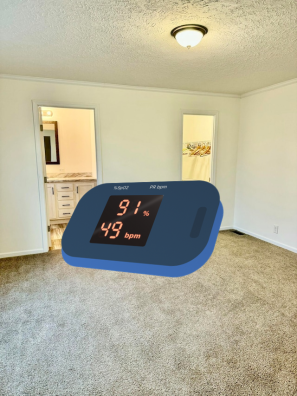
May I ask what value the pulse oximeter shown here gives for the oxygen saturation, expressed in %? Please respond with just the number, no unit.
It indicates 91
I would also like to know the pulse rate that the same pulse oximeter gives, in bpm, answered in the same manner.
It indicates 49
